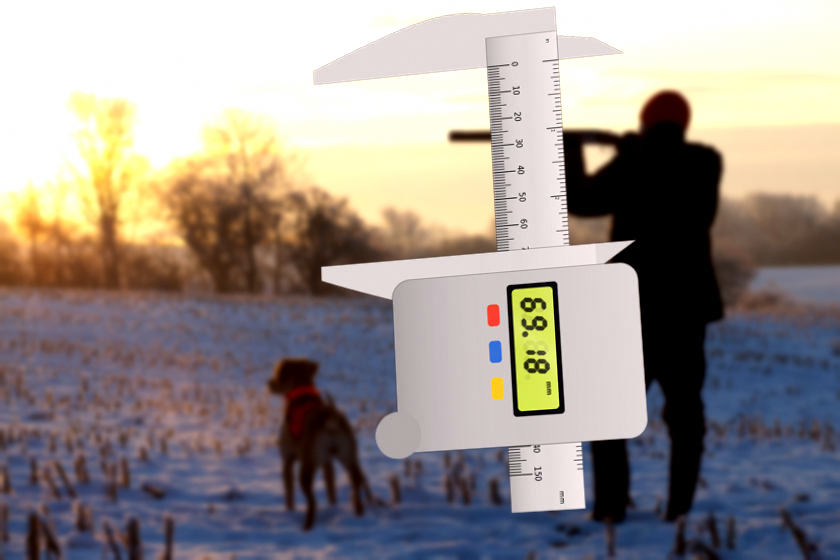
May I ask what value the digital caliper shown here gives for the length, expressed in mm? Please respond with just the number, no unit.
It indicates 69.18
